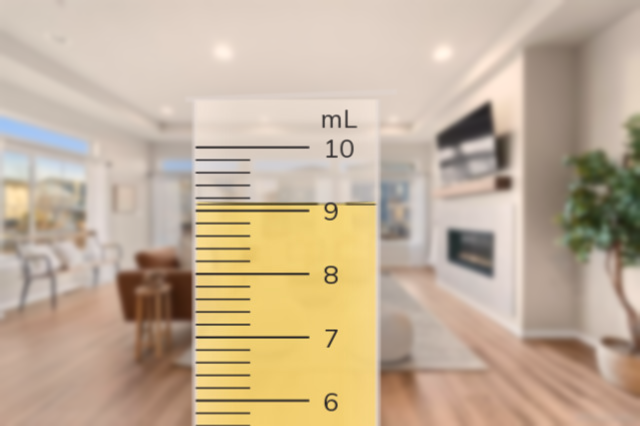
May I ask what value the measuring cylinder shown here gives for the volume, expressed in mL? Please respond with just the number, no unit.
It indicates 9.1
